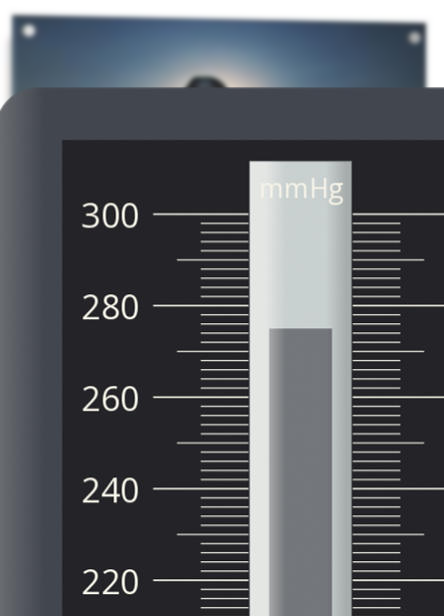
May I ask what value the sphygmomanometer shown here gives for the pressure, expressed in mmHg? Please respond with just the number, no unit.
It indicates 275
